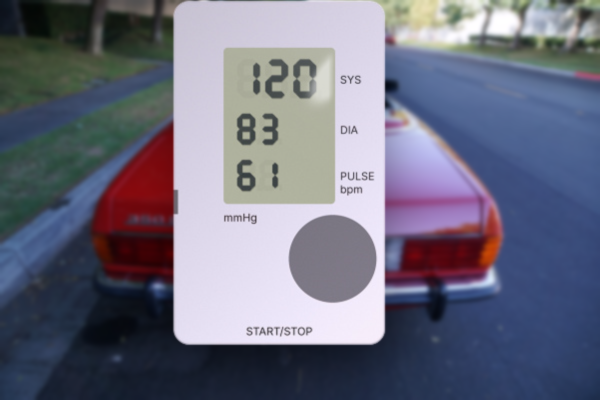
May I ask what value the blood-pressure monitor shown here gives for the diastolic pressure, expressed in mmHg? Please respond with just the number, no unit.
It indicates 83
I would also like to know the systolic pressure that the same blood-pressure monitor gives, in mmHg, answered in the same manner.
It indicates 120
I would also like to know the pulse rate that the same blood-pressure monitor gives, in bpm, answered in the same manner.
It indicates 61
